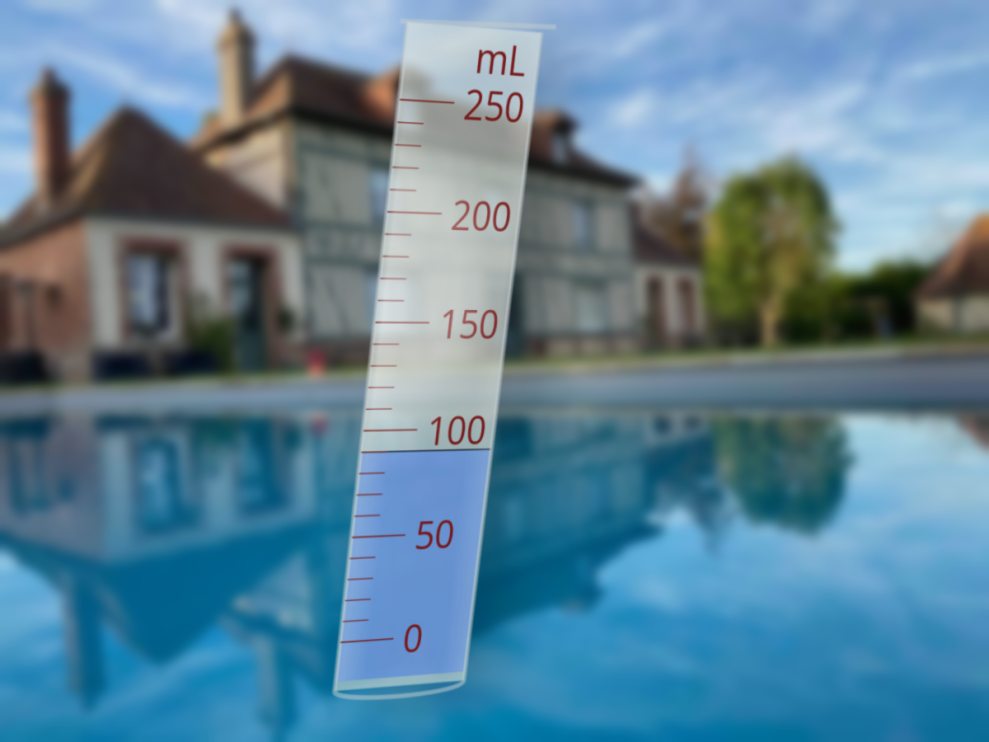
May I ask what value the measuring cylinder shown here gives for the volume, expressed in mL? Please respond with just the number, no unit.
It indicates 90
